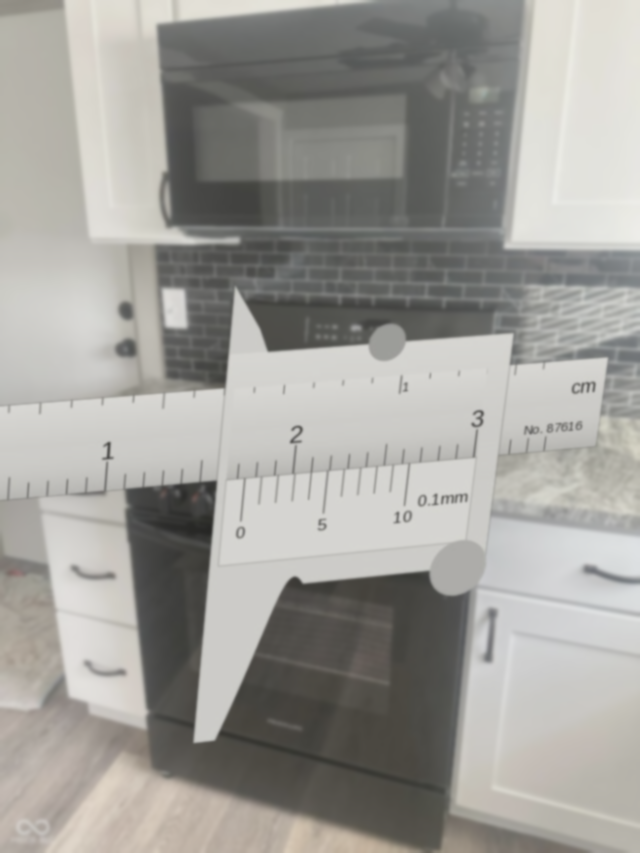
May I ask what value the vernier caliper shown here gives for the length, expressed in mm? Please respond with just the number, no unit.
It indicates 17.4
